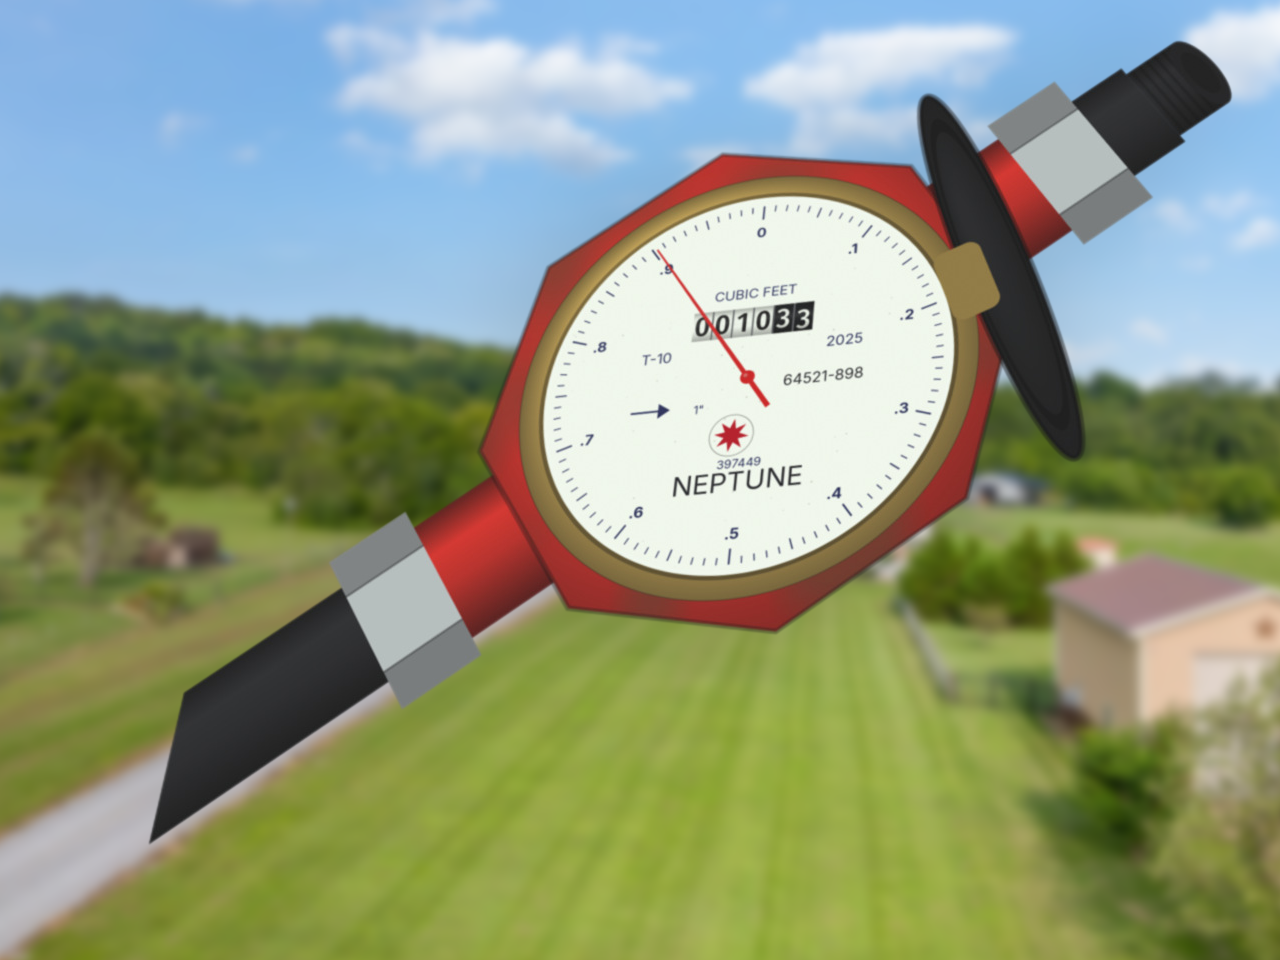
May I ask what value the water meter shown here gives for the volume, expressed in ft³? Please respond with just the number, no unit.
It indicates 1032.90
